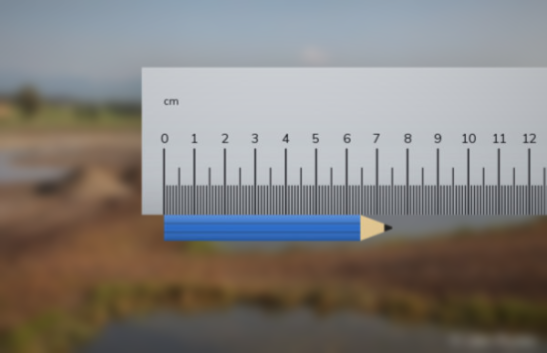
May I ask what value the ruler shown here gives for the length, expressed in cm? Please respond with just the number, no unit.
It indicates 7.5
